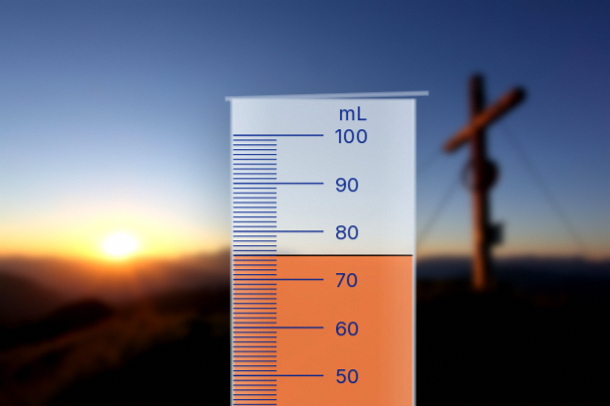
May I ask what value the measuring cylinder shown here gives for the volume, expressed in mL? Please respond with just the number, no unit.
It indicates 75
